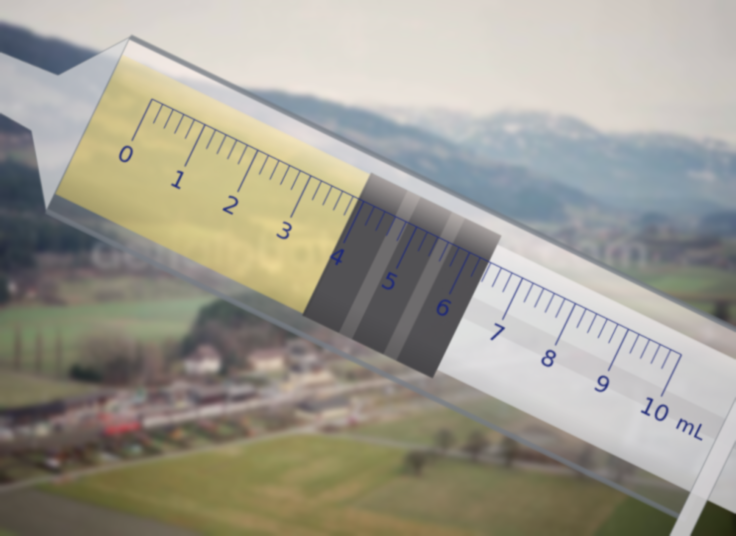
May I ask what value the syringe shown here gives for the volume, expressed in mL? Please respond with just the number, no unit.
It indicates 3.9
